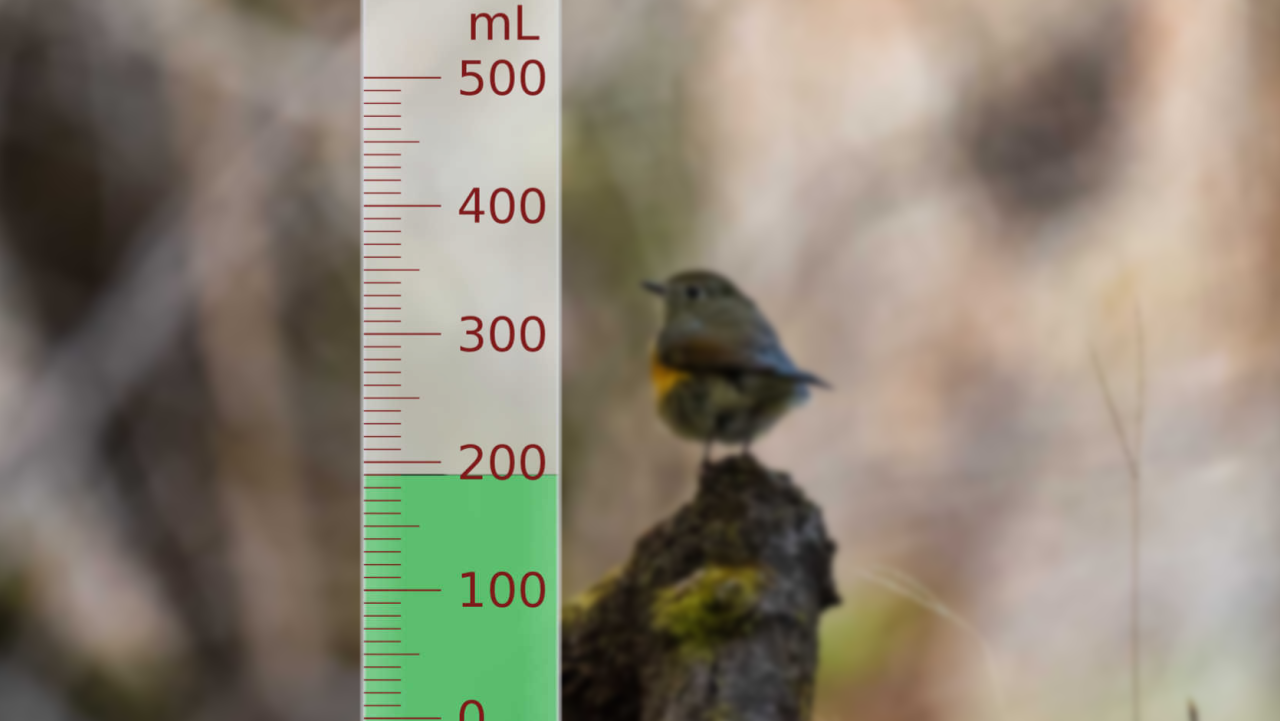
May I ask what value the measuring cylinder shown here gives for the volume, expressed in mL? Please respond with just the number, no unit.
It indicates 190
